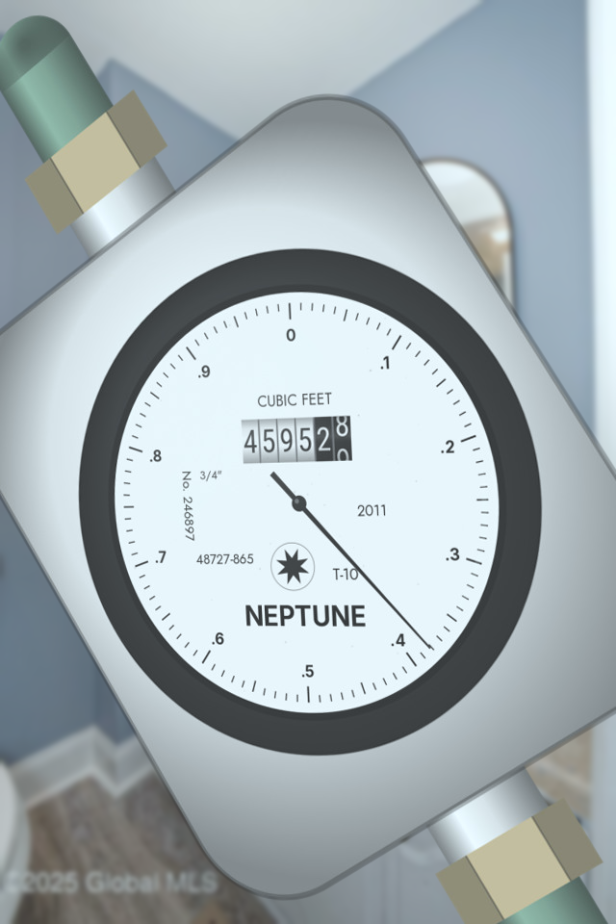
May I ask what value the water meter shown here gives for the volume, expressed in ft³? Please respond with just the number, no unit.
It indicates 459528.38
